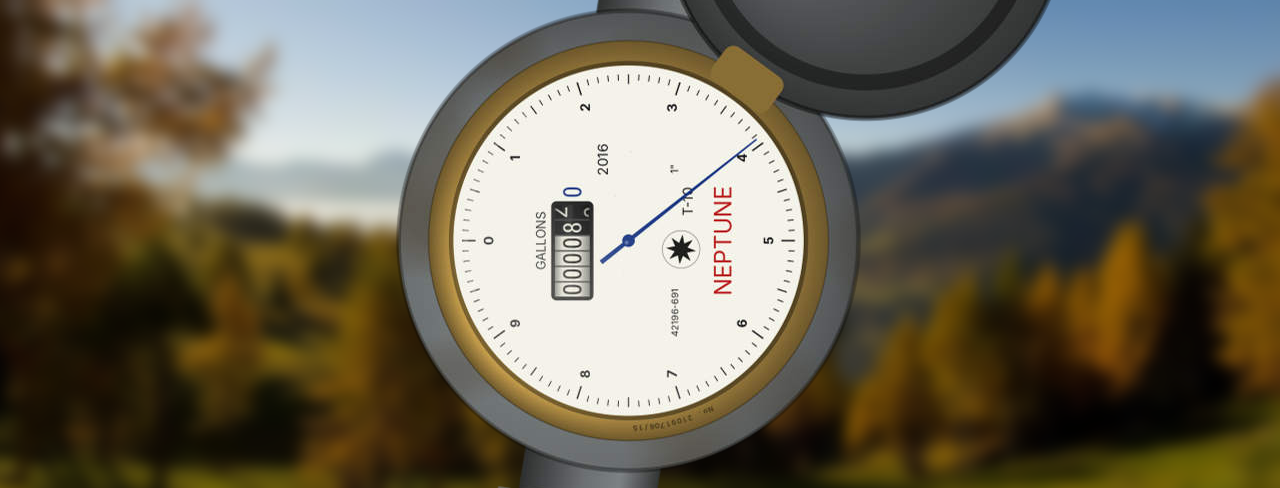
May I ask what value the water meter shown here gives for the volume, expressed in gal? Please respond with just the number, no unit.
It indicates 823.9
